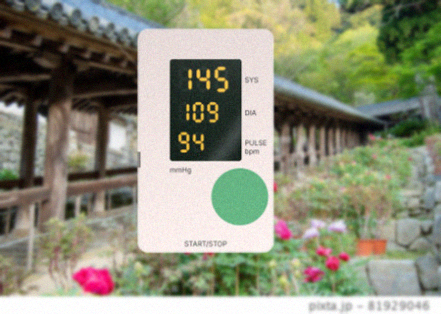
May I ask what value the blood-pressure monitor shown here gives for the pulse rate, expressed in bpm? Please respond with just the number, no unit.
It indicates 94
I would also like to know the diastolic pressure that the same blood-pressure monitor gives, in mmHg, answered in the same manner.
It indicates 109
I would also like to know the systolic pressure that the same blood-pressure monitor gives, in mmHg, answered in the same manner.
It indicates 145
